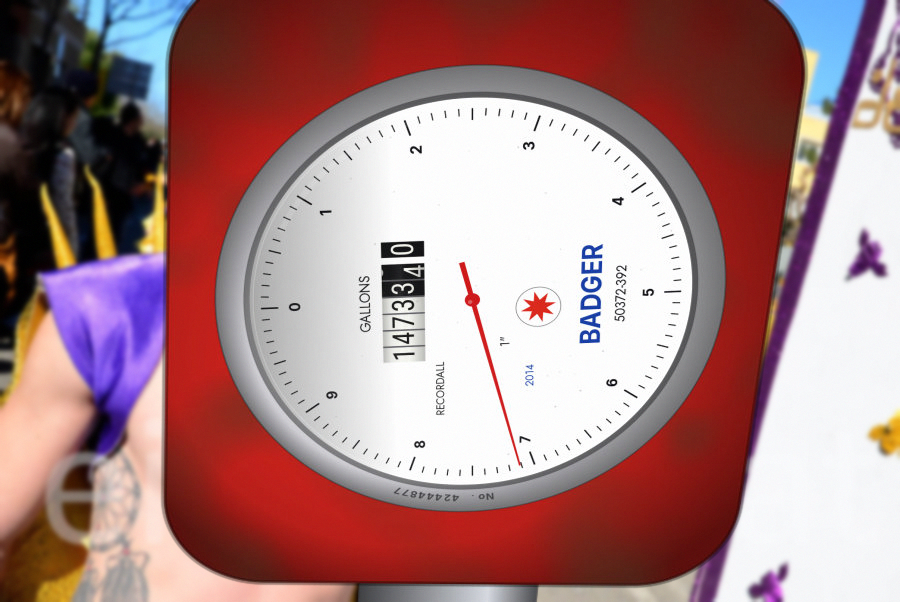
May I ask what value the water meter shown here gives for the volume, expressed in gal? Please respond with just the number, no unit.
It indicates 1473337.1
